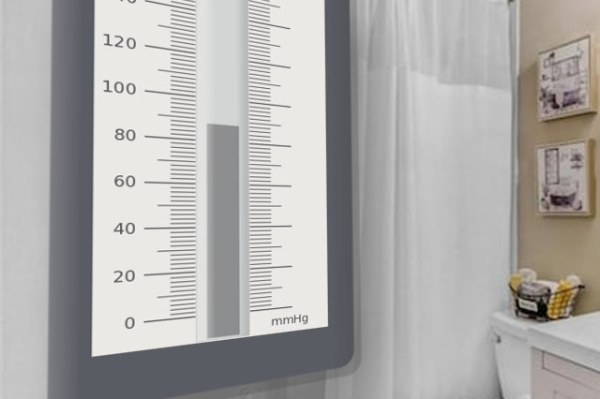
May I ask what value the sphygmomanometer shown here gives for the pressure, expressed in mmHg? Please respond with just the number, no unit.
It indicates 88
